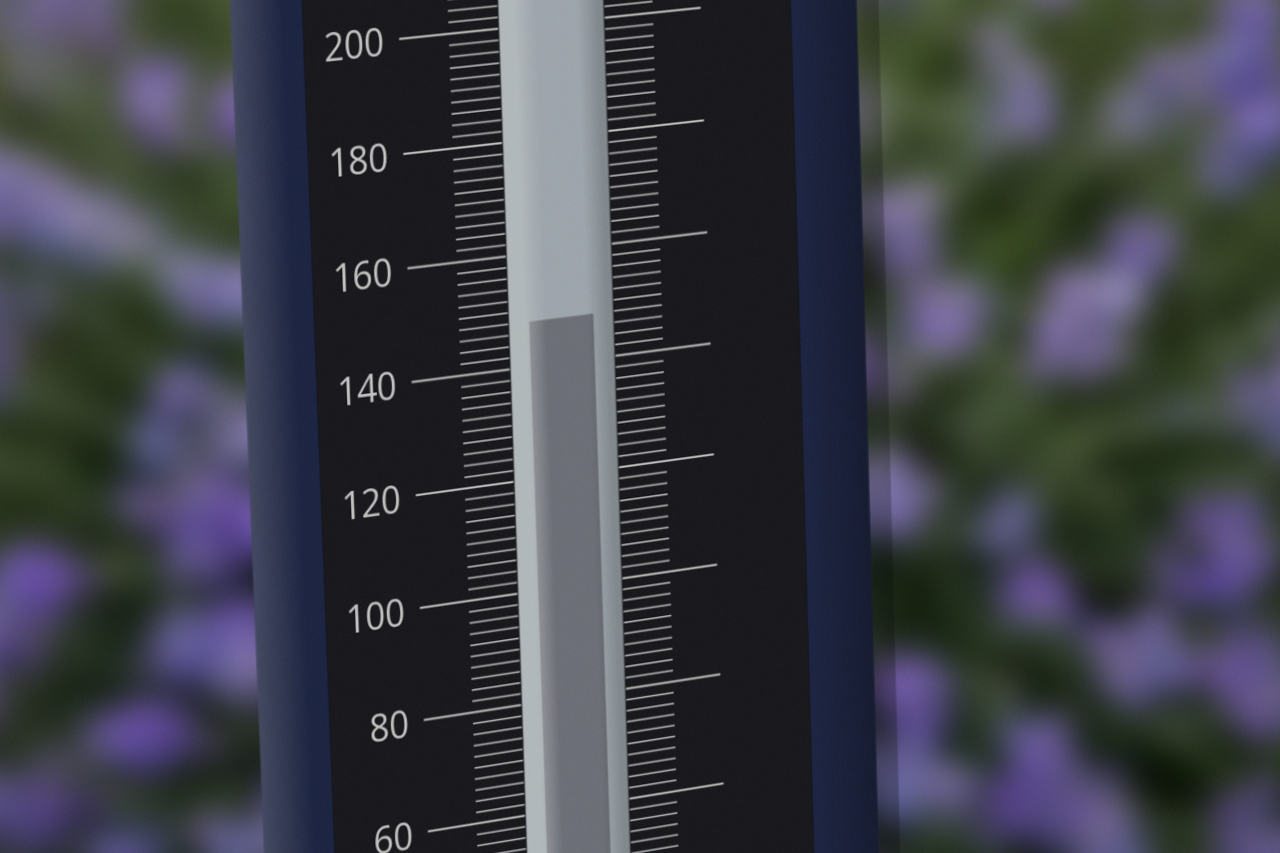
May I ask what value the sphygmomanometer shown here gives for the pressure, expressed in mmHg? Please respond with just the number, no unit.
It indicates 148
